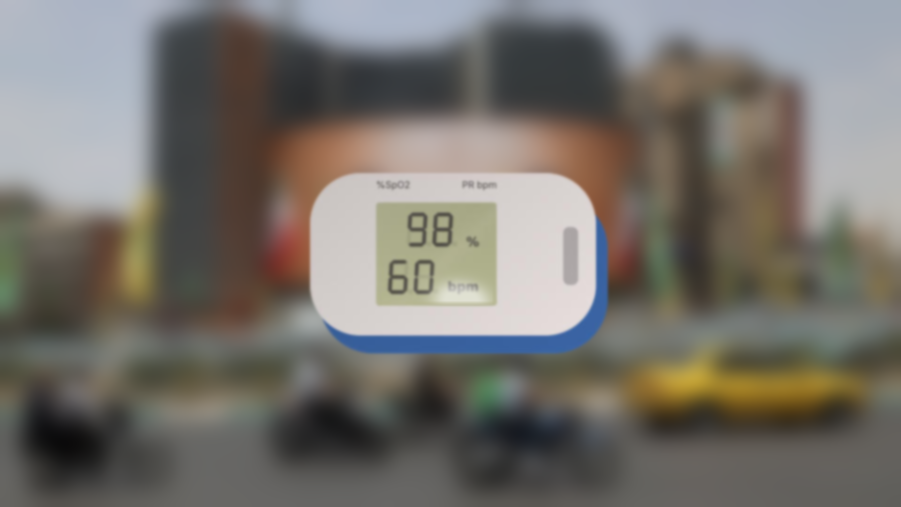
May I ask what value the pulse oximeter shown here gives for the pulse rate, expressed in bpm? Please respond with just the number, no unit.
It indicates 60
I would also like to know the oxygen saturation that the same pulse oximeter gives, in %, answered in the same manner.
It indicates 98
